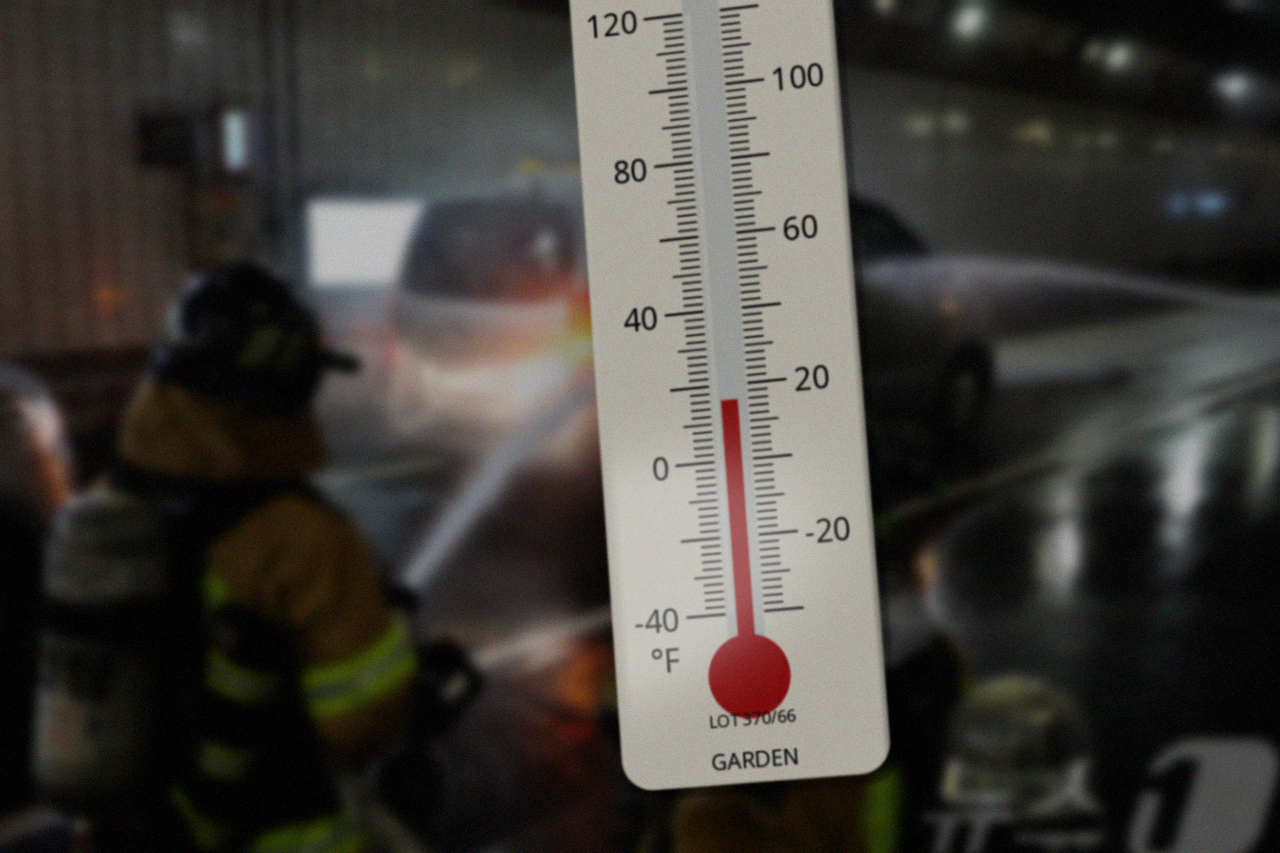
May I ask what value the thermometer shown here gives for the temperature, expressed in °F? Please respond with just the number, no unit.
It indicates 16
